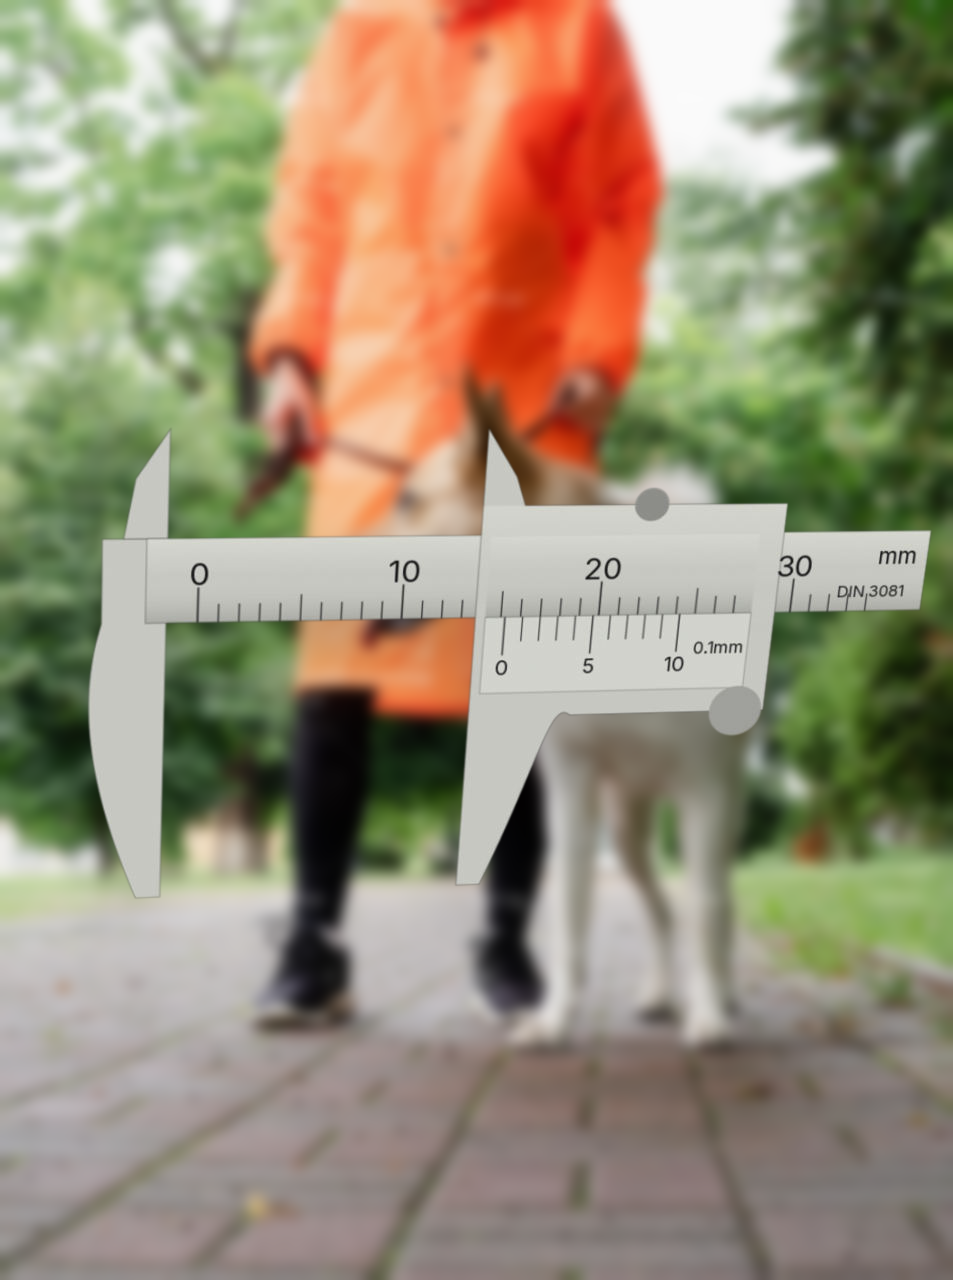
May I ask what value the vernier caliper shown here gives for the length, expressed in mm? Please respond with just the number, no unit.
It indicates 15.2
